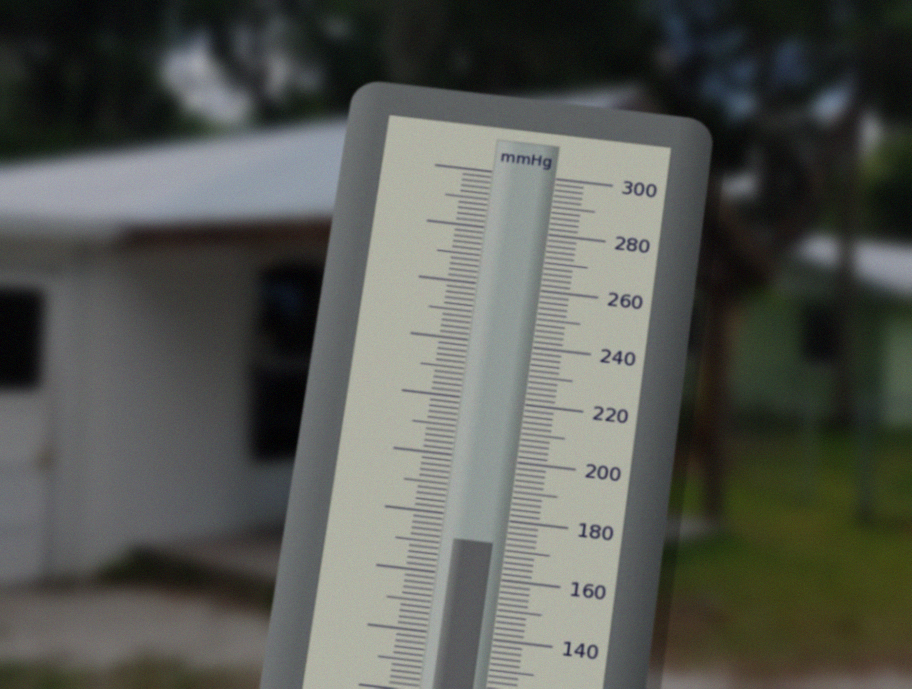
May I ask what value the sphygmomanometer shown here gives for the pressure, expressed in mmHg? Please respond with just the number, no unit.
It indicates 172
